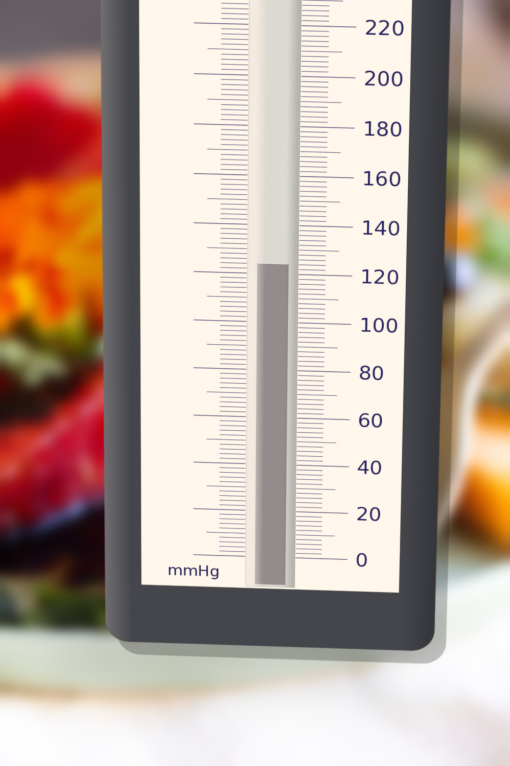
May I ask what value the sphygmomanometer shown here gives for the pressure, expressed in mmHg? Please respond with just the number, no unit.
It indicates 124
